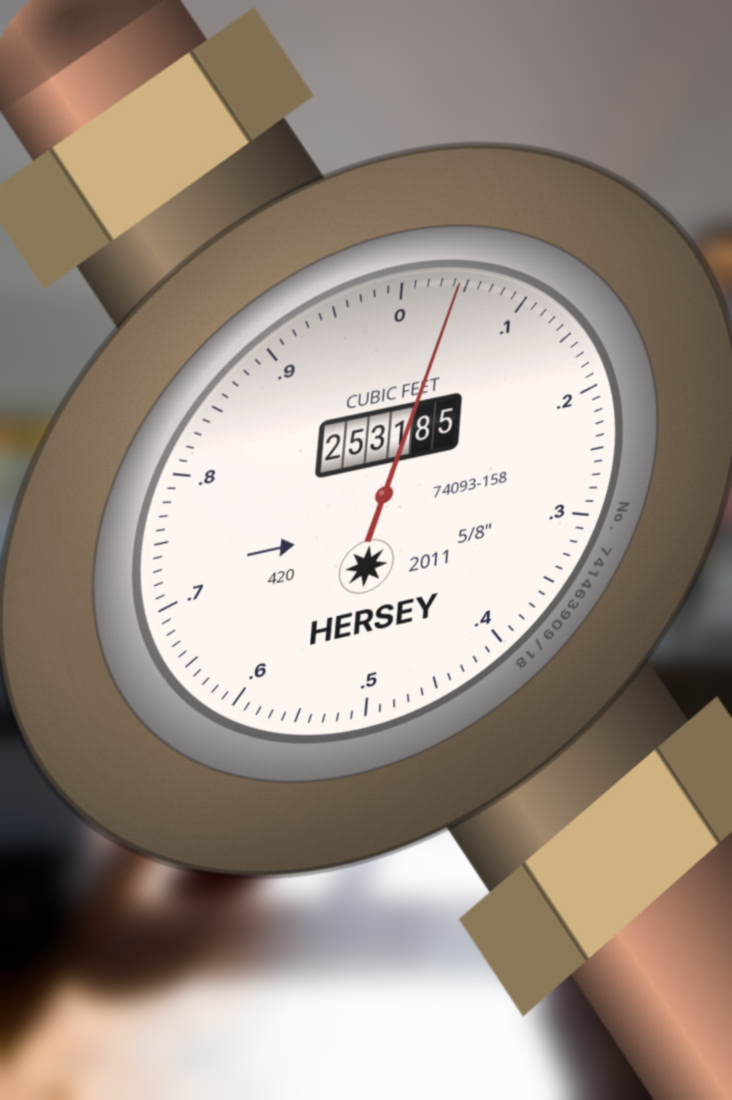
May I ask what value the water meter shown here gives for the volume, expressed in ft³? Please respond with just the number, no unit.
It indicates 253185.04
